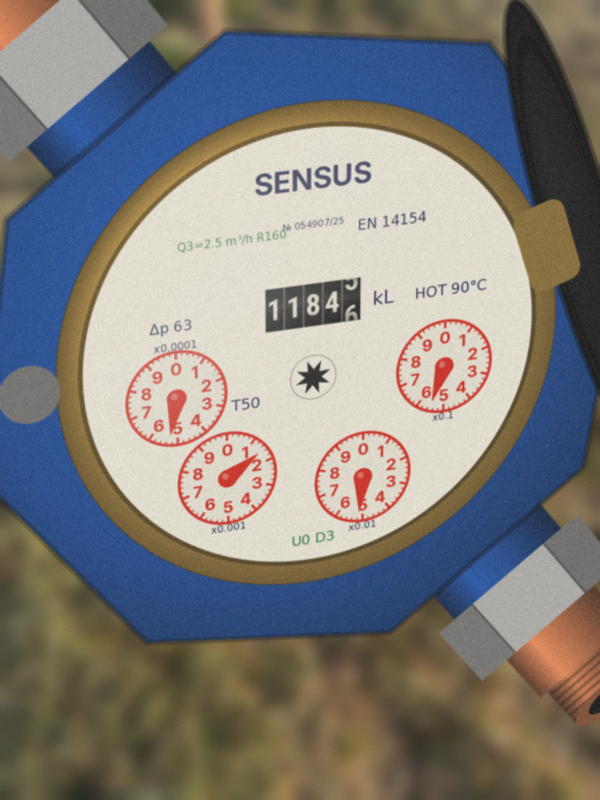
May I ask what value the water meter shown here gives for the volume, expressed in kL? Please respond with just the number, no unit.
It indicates 11845.5515
